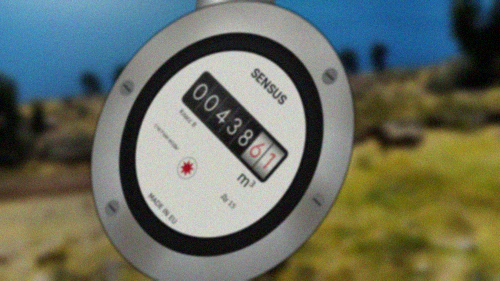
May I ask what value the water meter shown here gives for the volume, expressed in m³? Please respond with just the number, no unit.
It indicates 438.61
